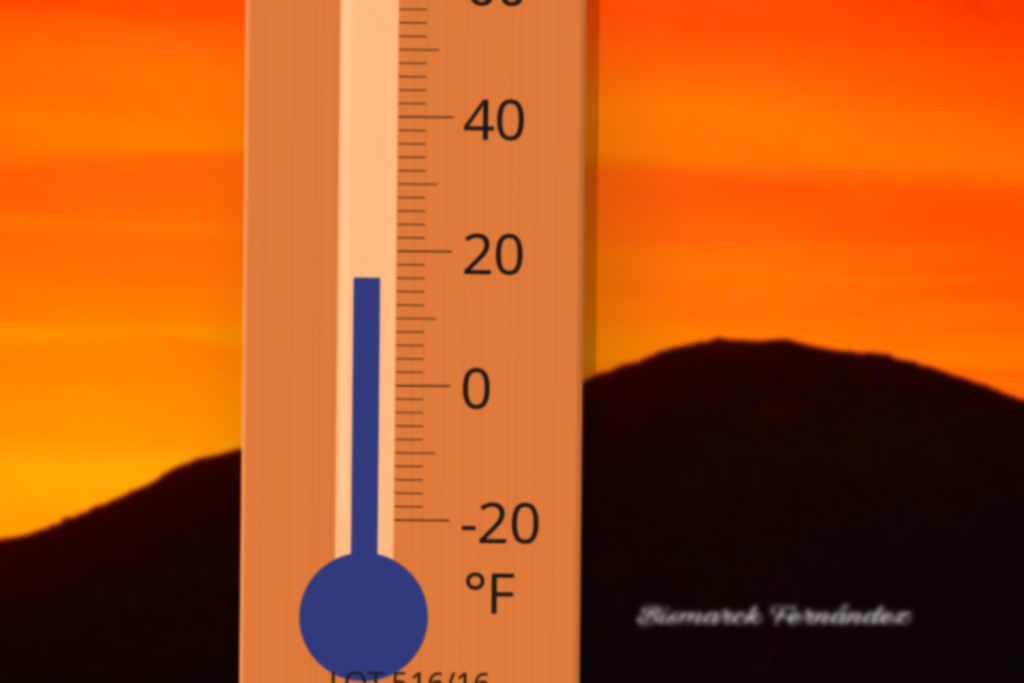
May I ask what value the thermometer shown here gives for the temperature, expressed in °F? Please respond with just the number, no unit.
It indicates 16
